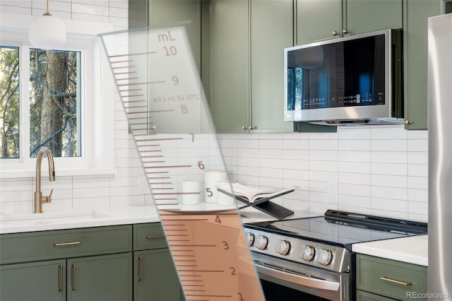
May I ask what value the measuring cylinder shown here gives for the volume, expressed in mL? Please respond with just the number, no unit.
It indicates 4.2
